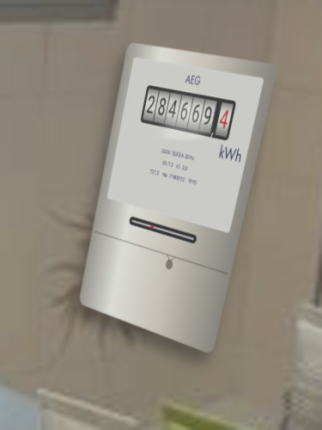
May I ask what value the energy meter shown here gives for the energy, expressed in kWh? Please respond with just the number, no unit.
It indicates 284669.4
